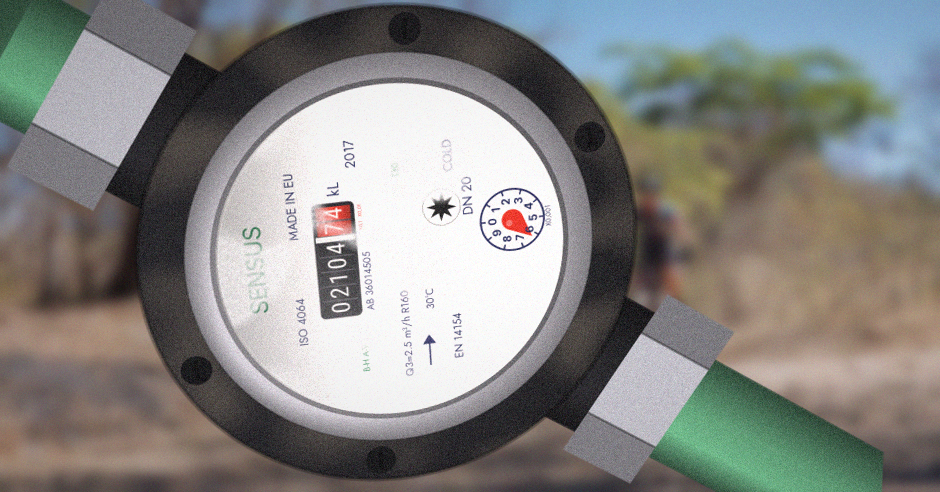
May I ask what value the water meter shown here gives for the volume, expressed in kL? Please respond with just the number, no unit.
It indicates 2104.746
